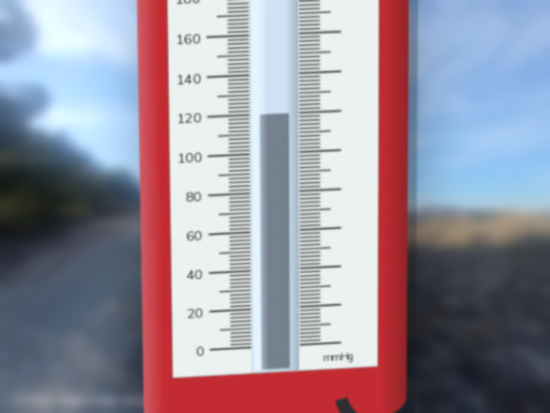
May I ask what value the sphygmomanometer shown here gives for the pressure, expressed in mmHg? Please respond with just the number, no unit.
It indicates 120
